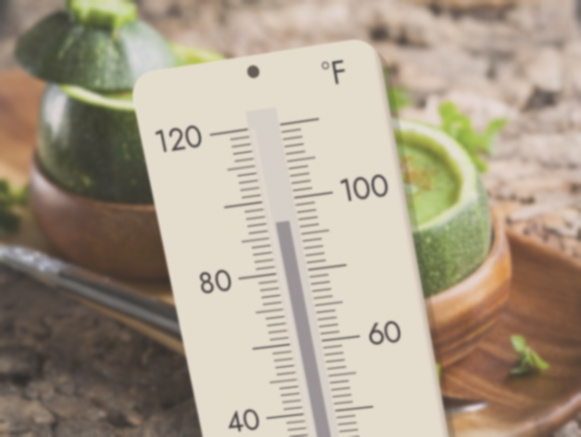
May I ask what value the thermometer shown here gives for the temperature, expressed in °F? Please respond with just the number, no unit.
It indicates 94
